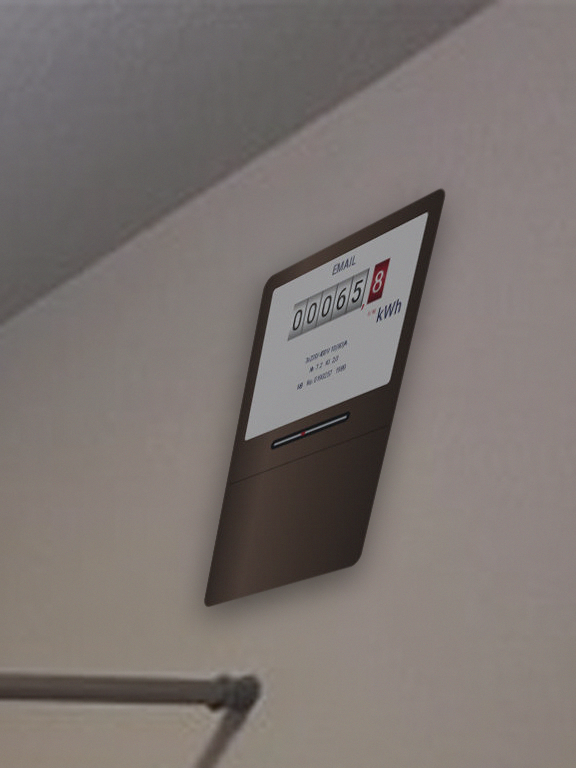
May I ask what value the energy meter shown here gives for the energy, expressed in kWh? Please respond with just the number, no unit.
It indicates 65.8
